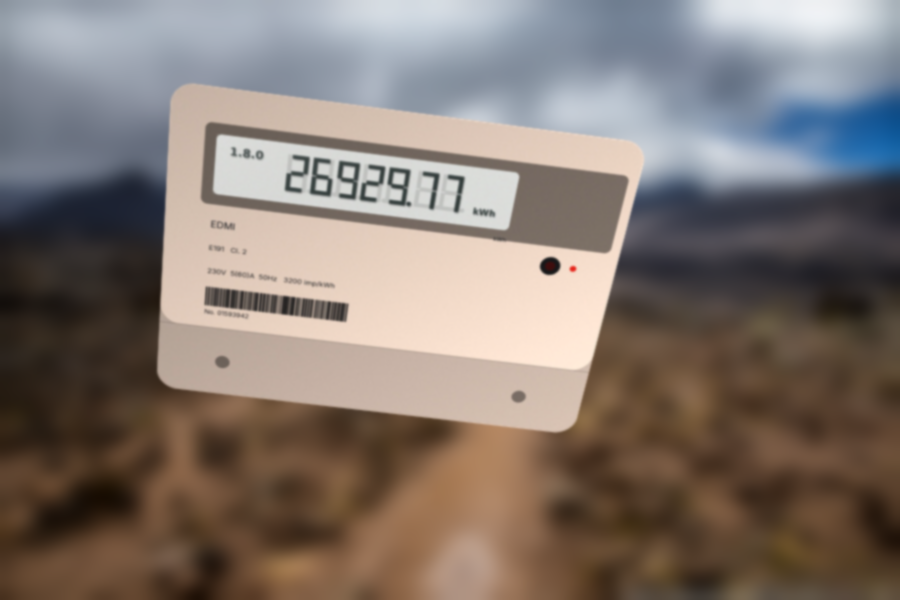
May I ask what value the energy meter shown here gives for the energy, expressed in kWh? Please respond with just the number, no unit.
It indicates 26929.77
